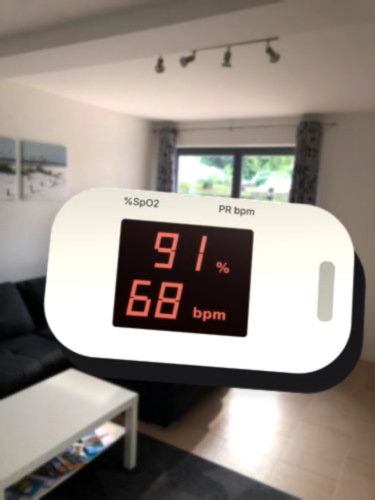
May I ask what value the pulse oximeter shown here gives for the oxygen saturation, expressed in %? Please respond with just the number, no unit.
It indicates 91
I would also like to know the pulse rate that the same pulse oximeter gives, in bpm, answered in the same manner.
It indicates 68
